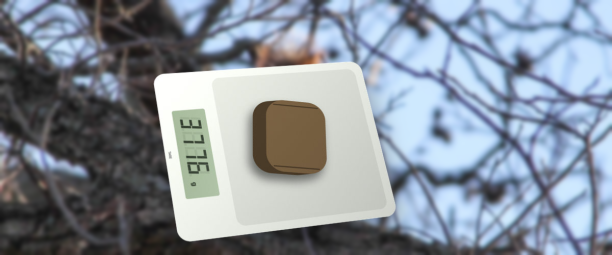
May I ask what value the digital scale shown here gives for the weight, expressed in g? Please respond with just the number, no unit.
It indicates 3776
